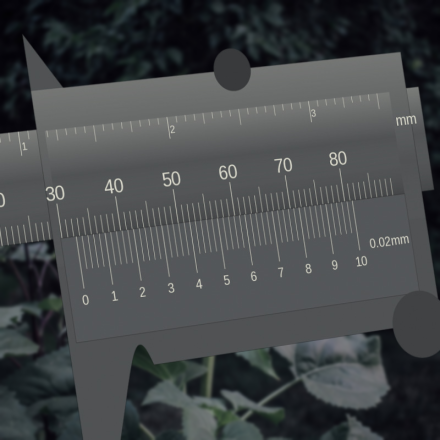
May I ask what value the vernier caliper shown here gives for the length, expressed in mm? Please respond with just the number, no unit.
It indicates 32.4
